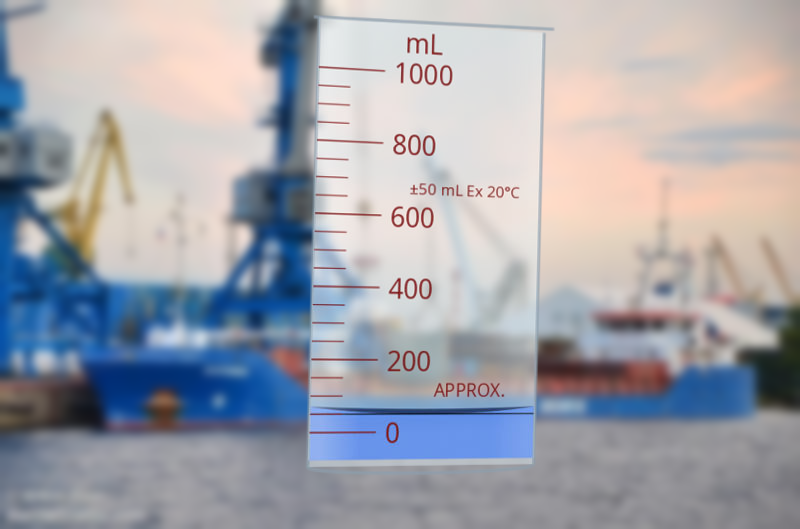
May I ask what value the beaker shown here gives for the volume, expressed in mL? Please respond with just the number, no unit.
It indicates 50
